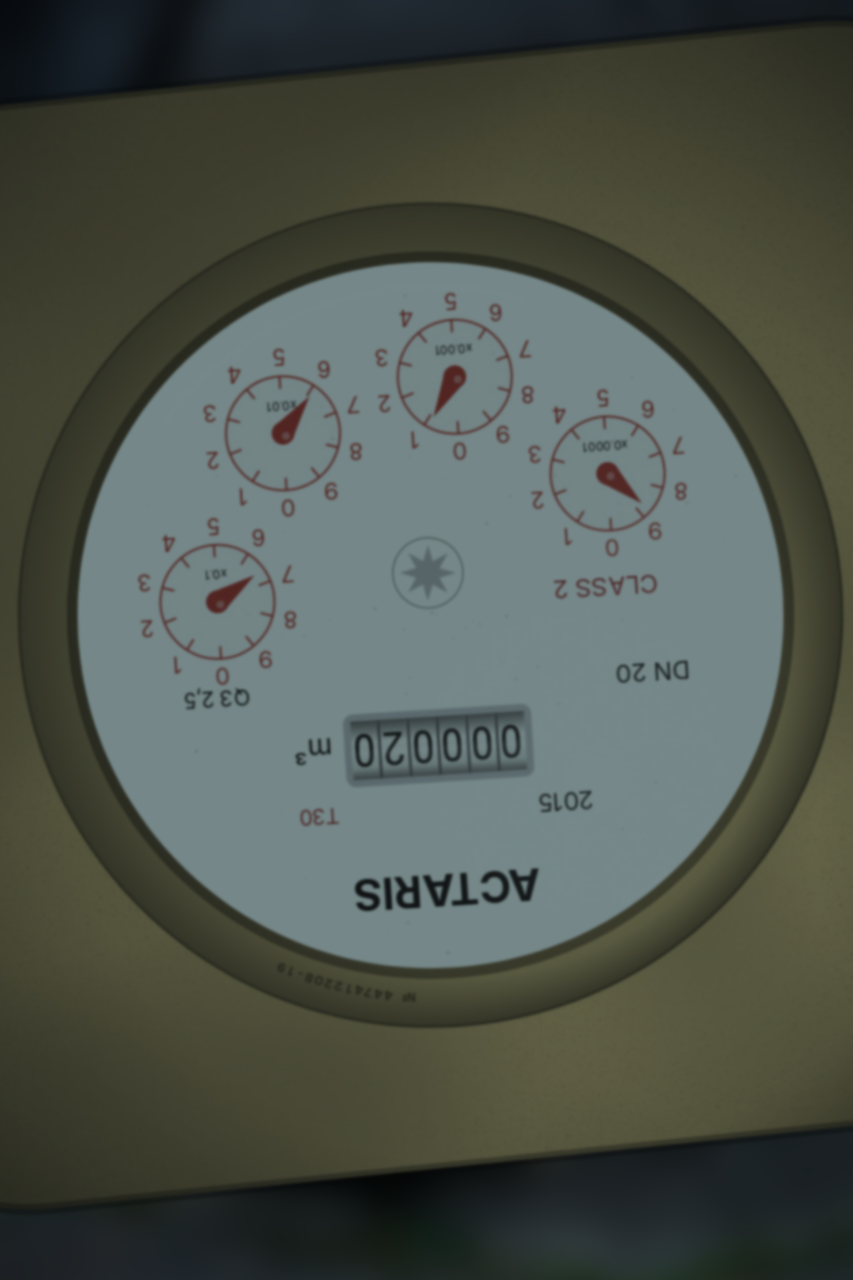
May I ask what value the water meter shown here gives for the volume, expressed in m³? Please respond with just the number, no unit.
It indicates 20.6608
